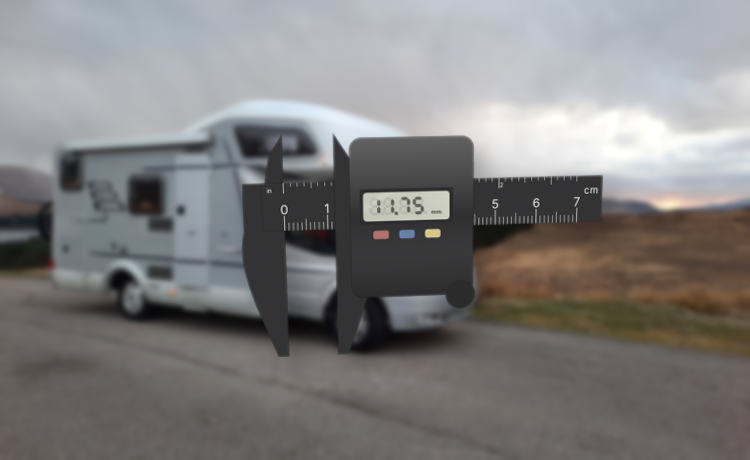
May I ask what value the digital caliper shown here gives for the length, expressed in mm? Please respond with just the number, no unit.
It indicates 11.75
